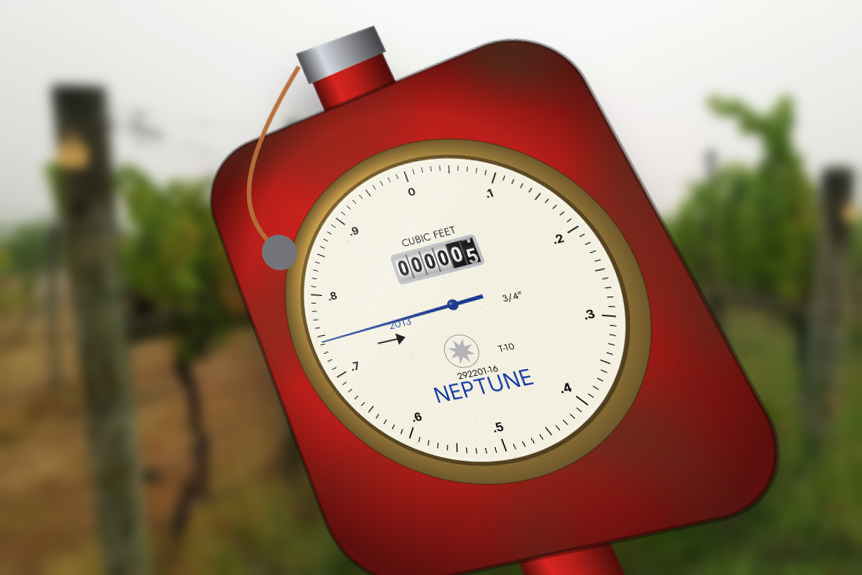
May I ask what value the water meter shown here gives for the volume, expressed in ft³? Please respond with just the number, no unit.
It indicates 4.74
